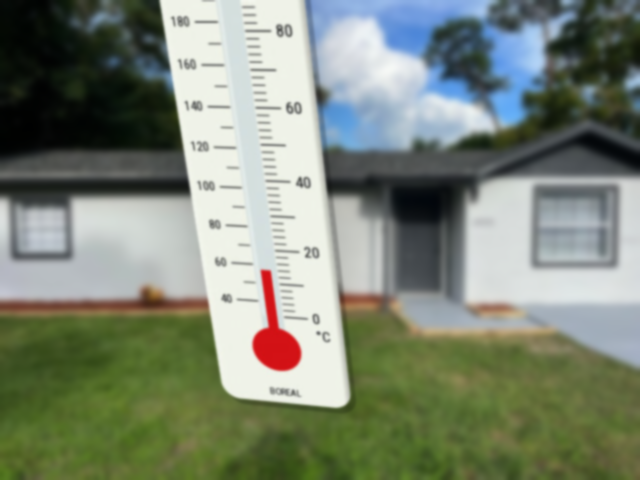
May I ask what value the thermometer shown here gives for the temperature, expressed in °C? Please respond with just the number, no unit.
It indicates 14
